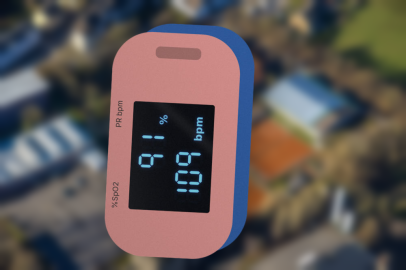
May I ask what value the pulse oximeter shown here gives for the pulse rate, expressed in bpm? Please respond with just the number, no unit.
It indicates 109
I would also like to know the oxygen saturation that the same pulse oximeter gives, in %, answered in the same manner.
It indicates 91
